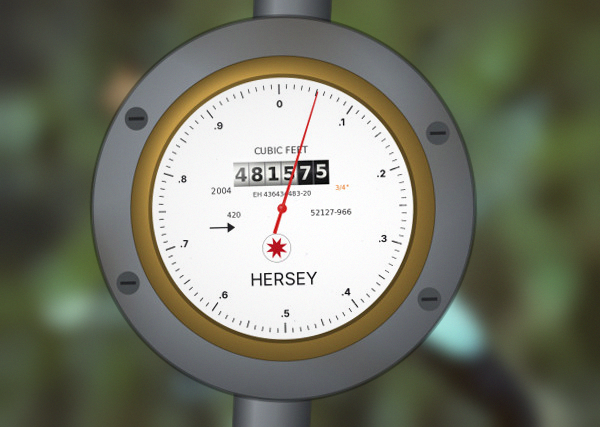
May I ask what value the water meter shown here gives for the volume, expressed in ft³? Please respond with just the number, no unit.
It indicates 481575.05
